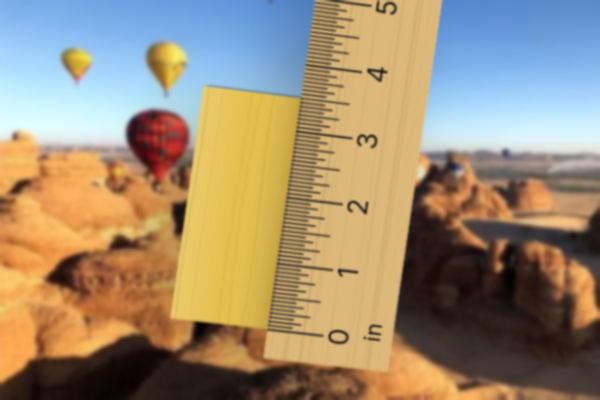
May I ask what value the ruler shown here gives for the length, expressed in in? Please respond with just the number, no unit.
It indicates 3.5
